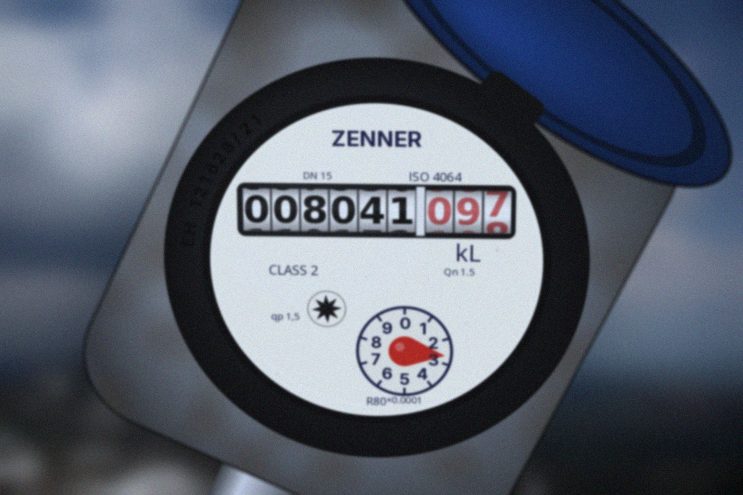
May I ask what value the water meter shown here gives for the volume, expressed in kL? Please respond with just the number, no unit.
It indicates 8041.0972
